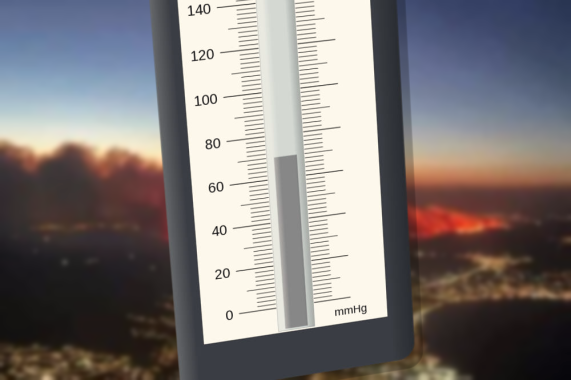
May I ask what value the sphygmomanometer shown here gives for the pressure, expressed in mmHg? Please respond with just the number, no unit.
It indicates 70
